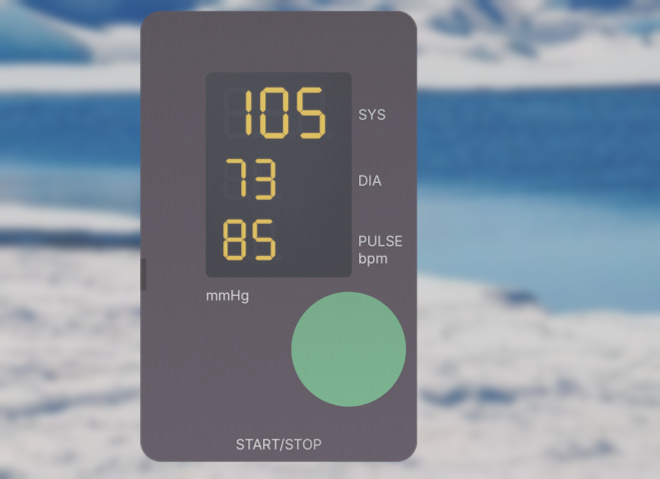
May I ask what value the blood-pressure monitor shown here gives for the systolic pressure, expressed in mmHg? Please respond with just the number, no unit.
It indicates 105
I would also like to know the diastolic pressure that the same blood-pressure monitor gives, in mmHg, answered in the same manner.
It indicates 73
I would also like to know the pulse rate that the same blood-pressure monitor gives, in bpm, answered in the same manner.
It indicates 85
